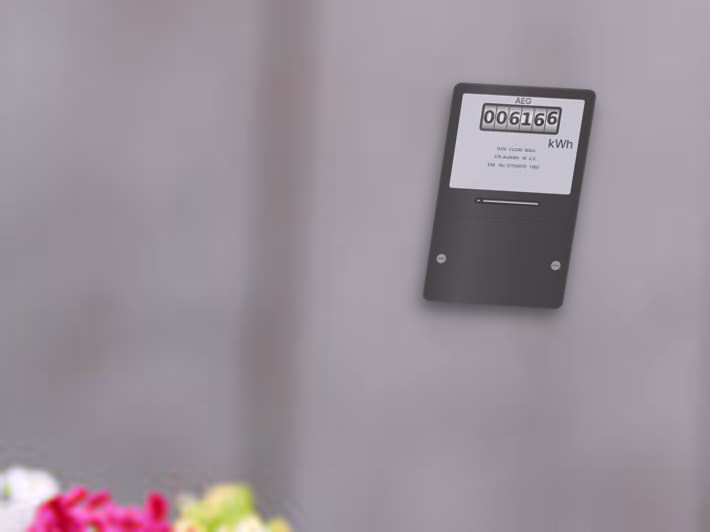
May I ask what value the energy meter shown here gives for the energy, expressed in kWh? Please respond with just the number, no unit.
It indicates 6166
